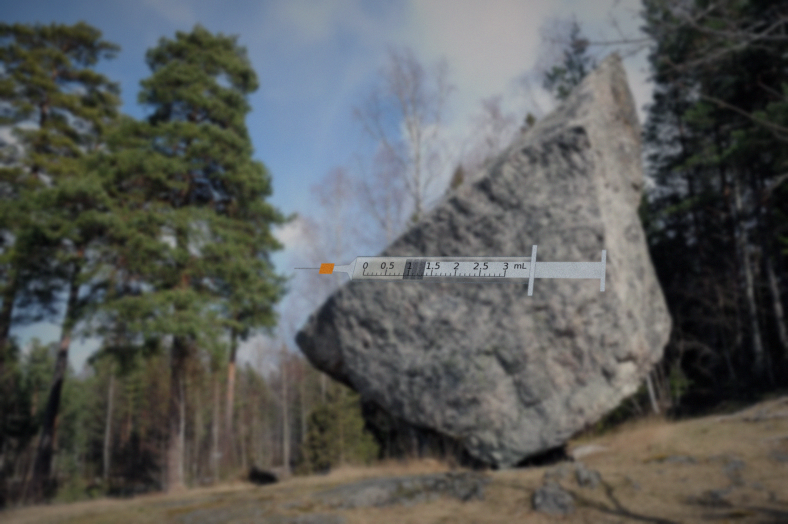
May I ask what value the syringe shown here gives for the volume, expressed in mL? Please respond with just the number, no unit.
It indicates 0.9
